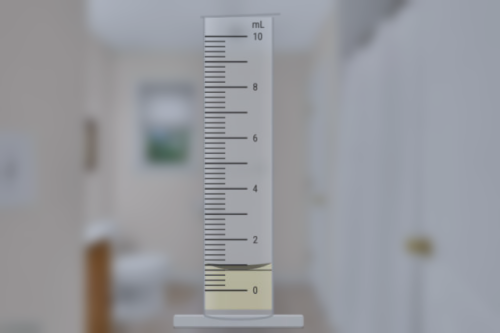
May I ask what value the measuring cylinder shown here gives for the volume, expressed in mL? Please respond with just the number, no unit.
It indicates 0.8
